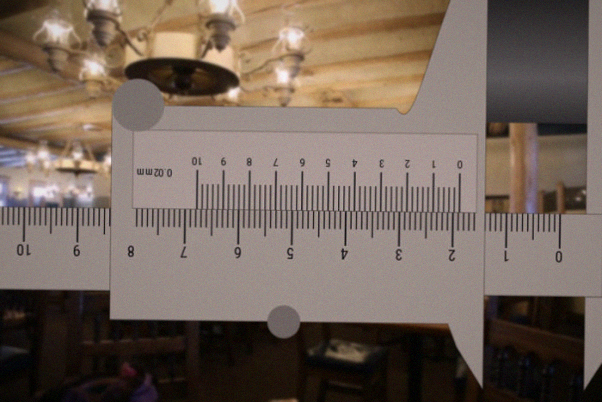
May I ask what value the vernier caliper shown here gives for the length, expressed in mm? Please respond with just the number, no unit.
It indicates 18.8
